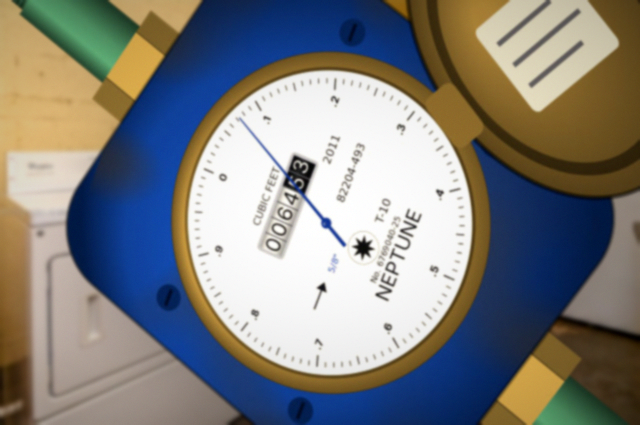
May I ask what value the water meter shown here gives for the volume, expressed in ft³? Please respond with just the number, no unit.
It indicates 6453.07
